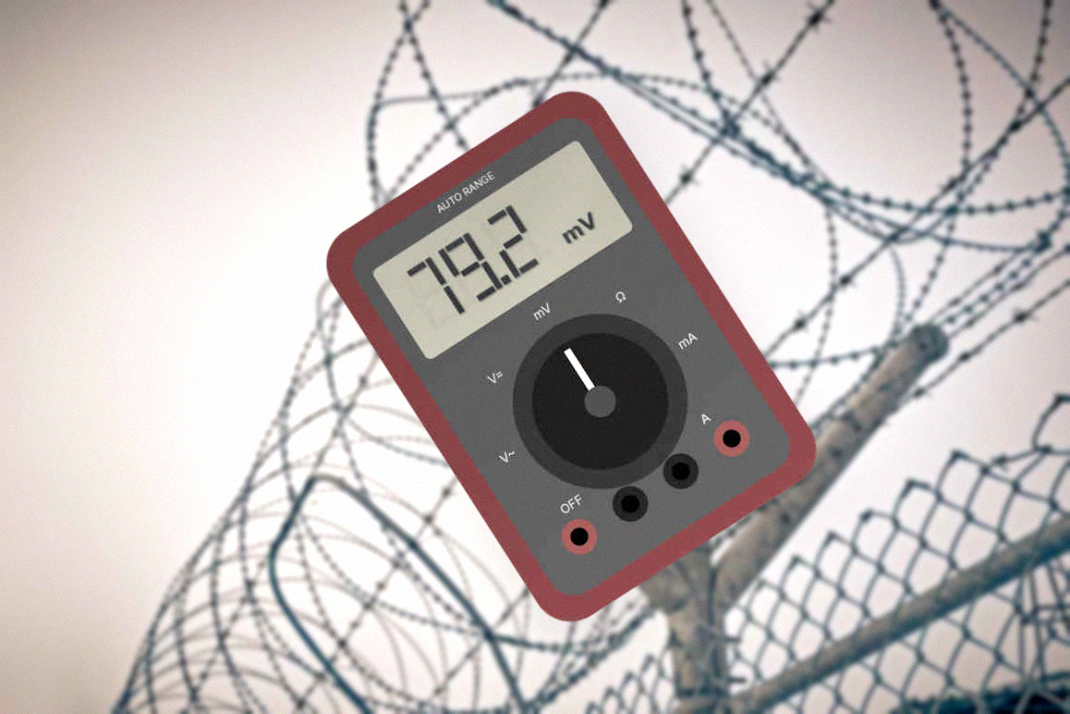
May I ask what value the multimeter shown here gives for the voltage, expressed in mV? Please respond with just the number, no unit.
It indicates 79.2
